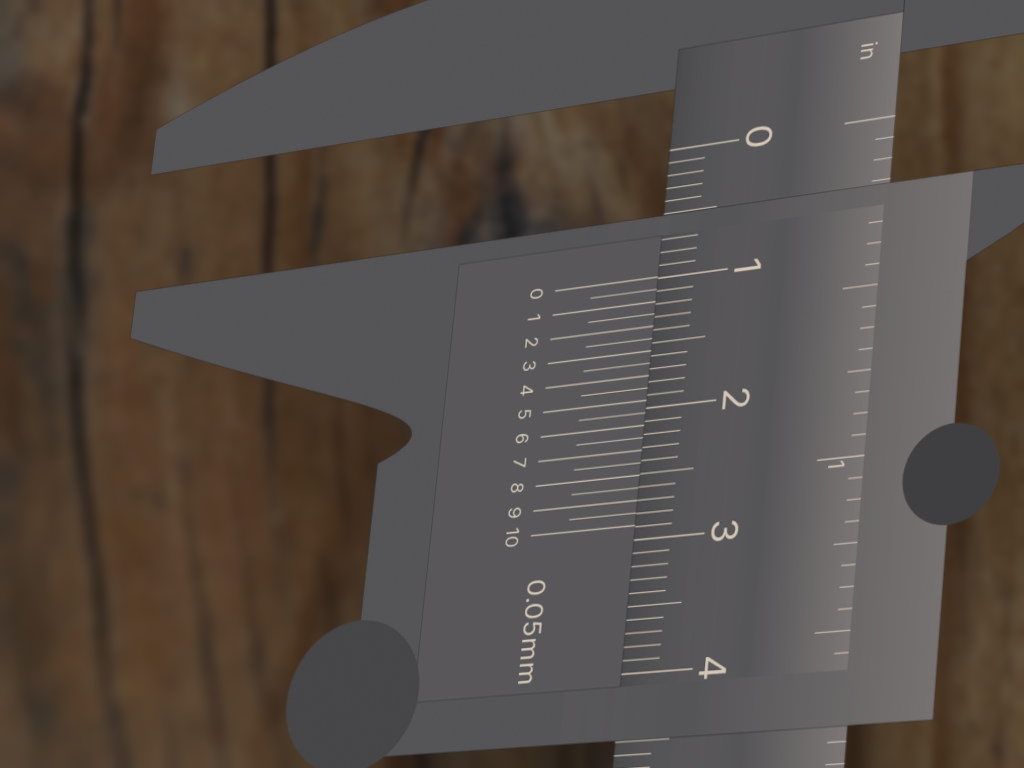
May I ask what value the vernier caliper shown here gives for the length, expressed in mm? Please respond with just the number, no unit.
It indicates 9.9
